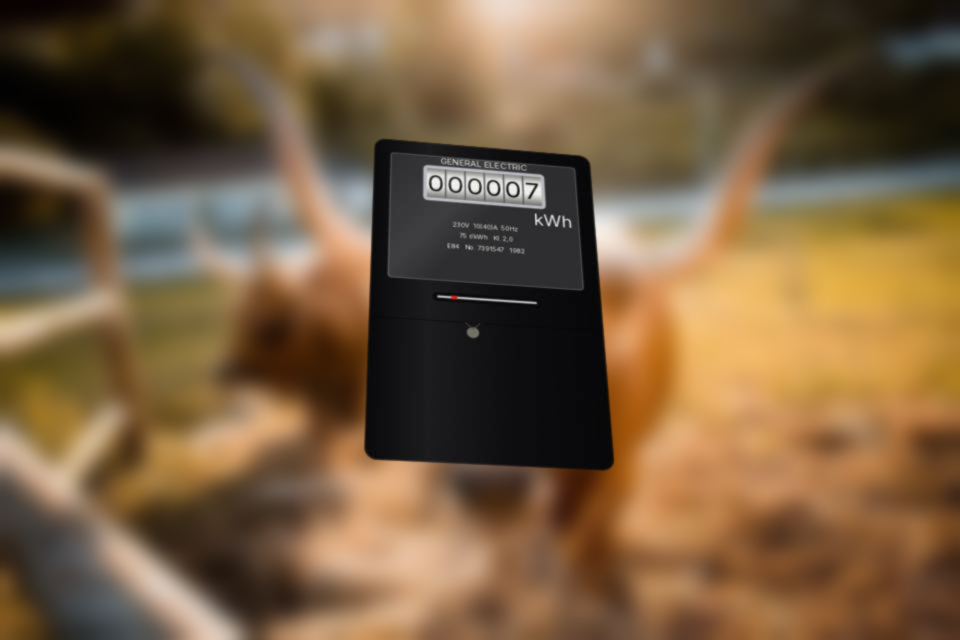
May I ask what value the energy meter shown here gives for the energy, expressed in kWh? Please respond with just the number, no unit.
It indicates 7
